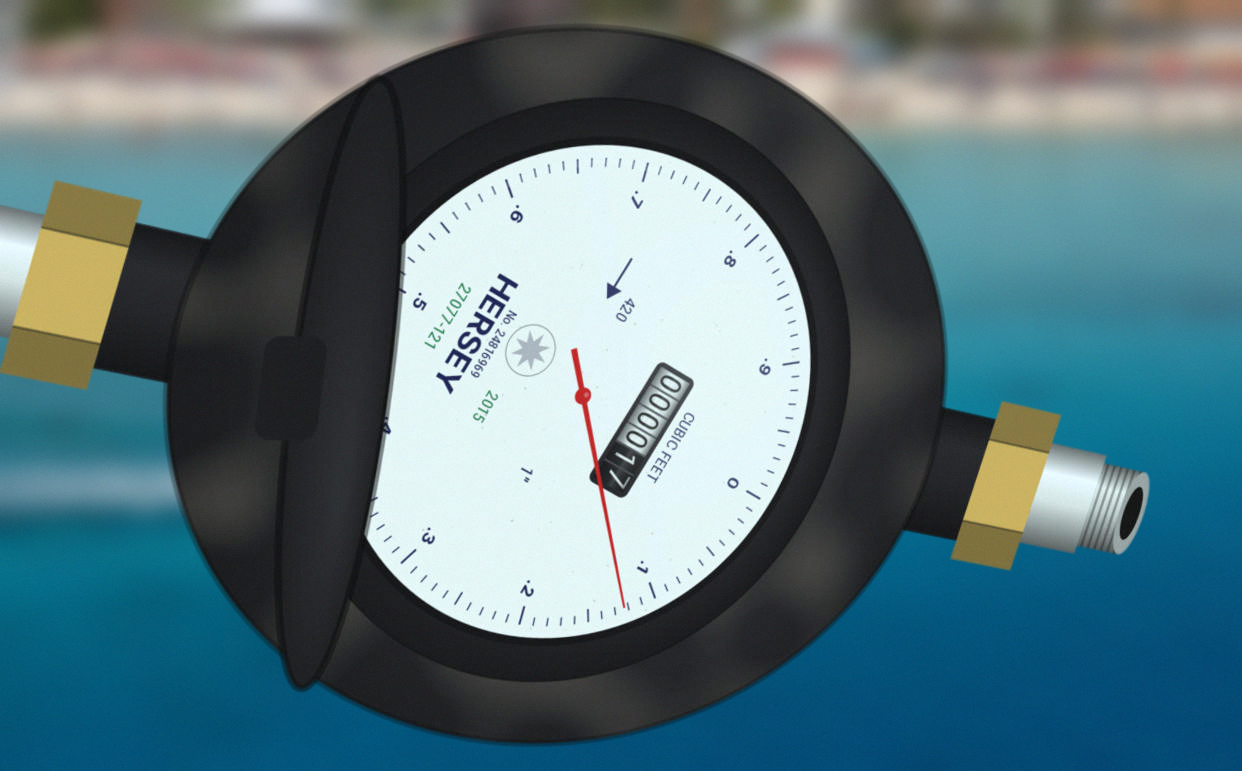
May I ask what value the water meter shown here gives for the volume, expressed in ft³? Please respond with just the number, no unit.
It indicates 17.12
